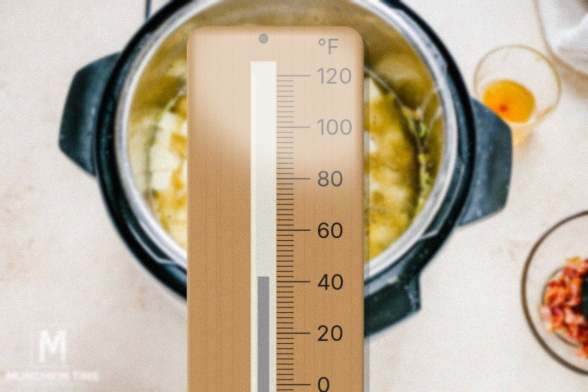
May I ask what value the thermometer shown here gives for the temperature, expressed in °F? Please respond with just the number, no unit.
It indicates 42
